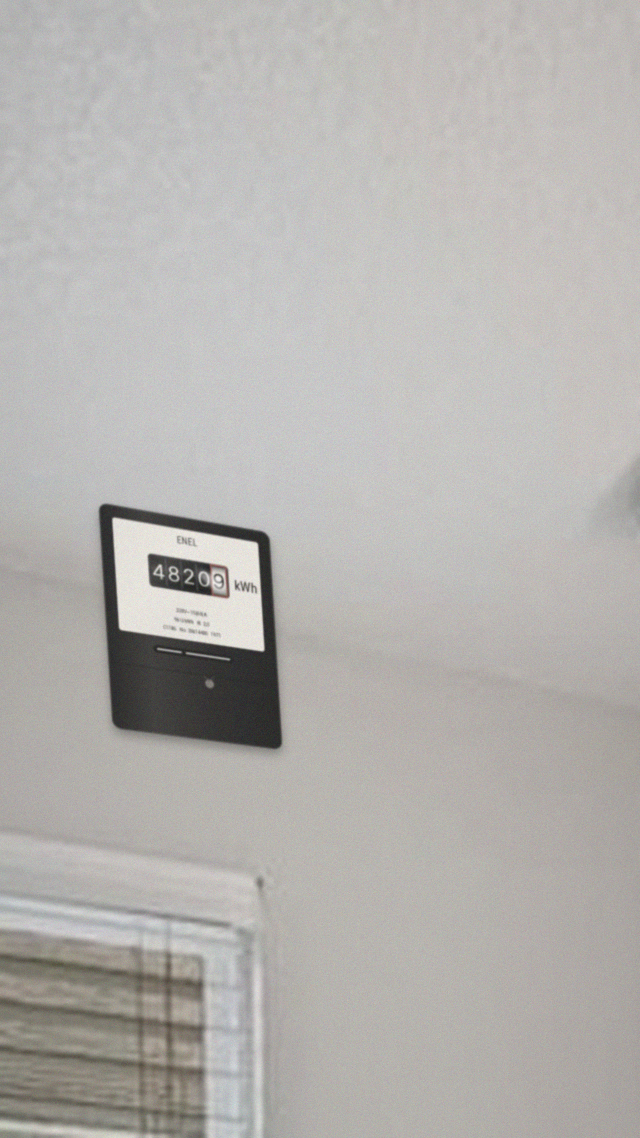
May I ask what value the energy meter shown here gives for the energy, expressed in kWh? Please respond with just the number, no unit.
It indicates 4820.9
